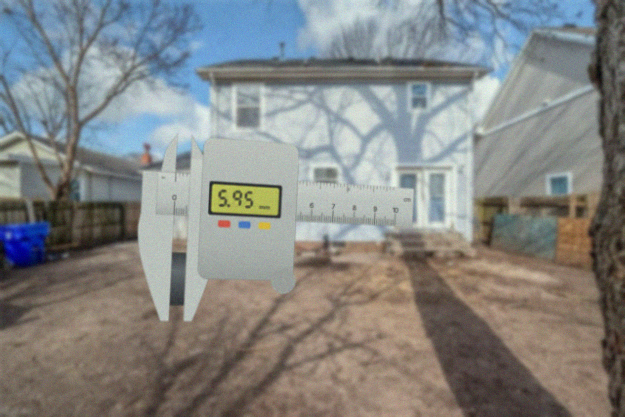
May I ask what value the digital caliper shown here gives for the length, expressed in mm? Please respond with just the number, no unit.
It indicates 5.95
